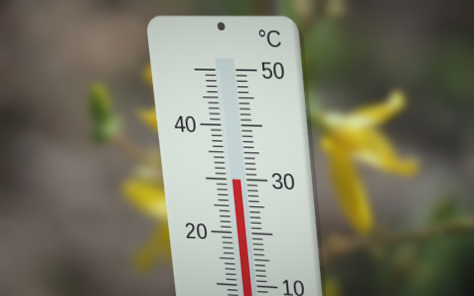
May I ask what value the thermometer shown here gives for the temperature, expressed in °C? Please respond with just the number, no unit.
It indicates 30
